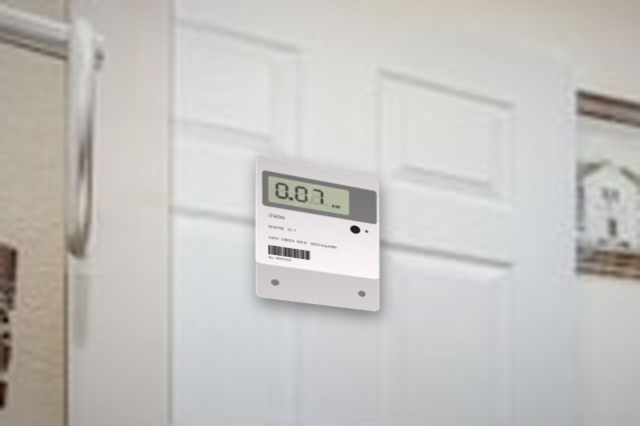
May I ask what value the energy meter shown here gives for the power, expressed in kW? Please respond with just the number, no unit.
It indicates 0.07
